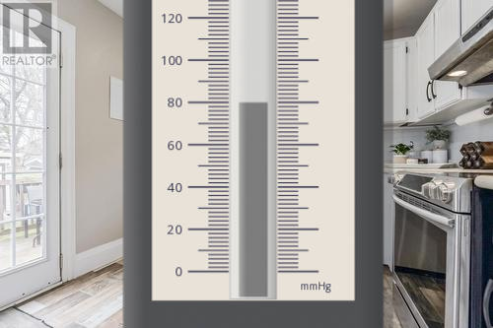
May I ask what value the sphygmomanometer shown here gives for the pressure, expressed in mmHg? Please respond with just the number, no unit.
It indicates 80
